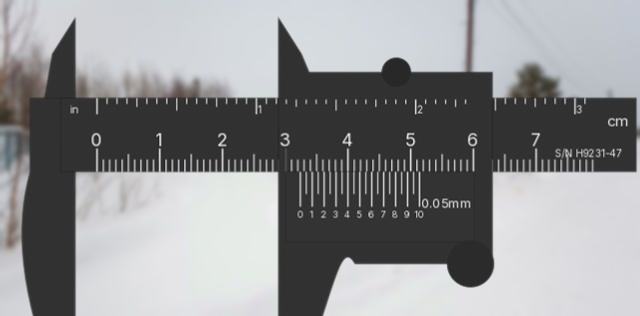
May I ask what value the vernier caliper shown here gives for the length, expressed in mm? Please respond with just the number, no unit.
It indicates 32.4
